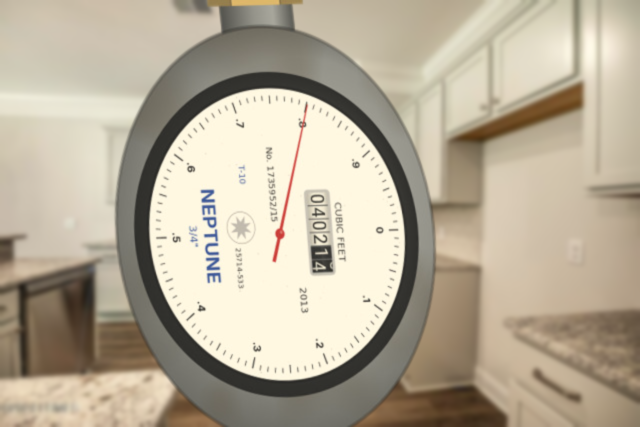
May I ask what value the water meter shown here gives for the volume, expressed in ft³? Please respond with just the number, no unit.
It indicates 40213.80
